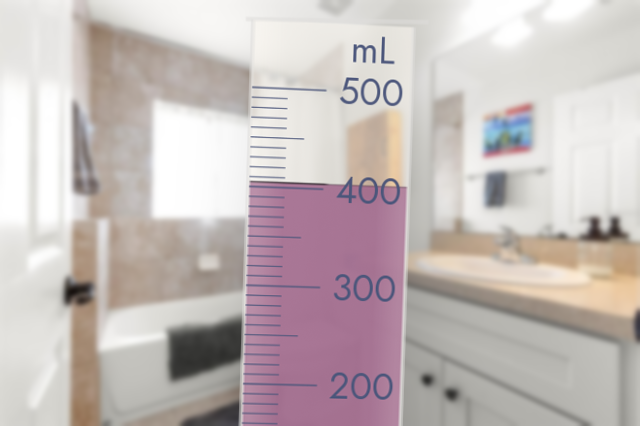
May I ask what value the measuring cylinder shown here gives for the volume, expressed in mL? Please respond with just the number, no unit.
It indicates 405
